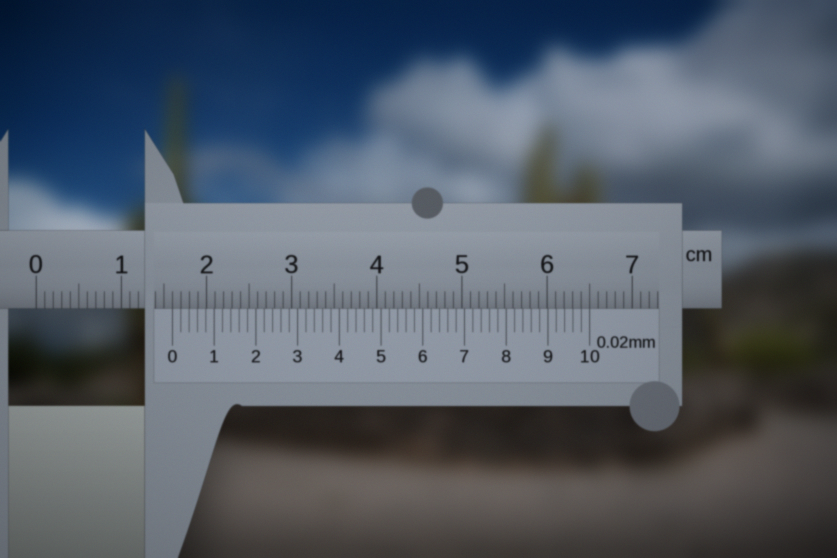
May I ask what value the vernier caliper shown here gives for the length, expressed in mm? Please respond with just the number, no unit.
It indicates 16.0
